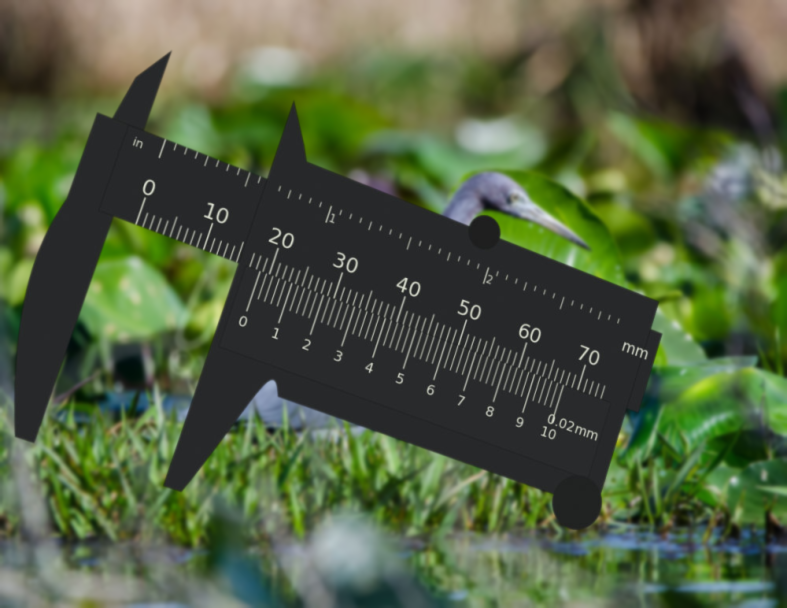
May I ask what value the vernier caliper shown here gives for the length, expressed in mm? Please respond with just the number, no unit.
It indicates 18.6
